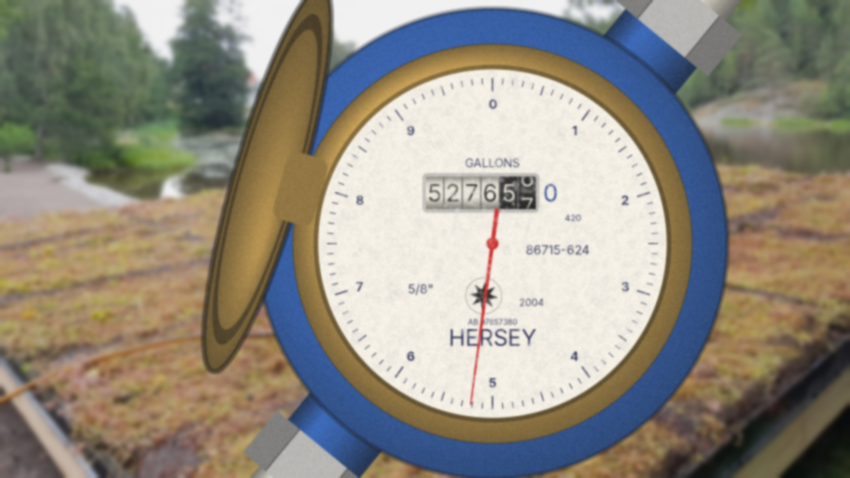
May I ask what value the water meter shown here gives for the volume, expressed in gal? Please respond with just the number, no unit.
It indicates 5276565.2
